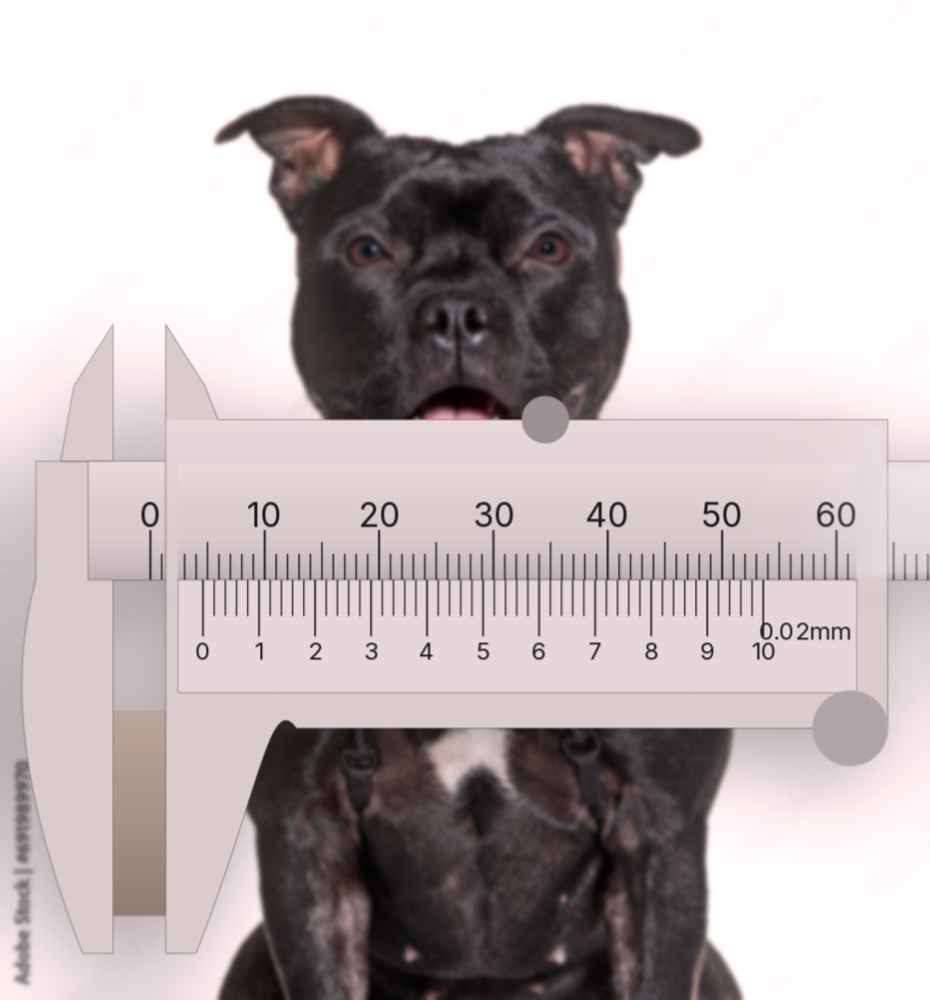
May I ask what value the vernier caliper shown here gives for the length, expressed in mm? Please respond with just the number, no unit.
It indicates 4.6
